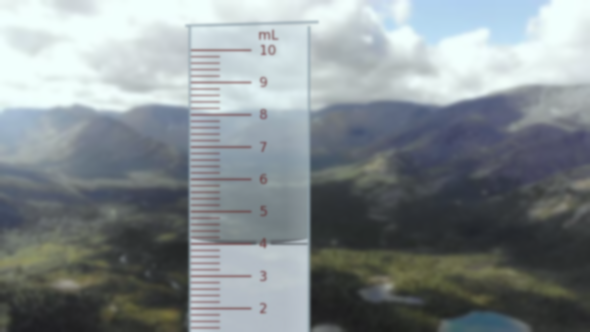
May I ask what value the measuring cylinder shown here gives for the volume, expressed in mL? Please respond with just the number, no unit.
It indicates 4
